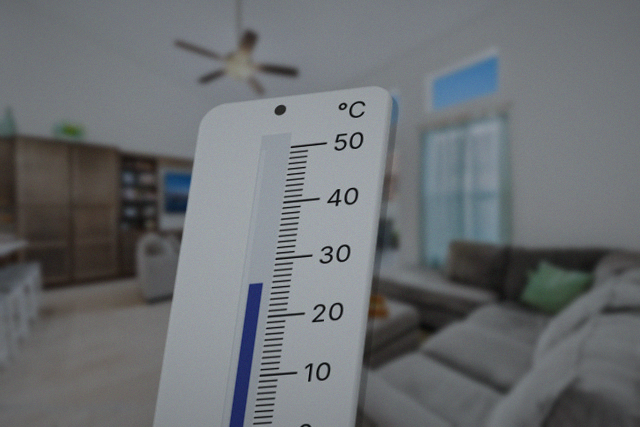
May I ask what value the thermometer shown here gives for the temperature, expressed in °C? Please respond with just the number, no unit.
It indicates 26
